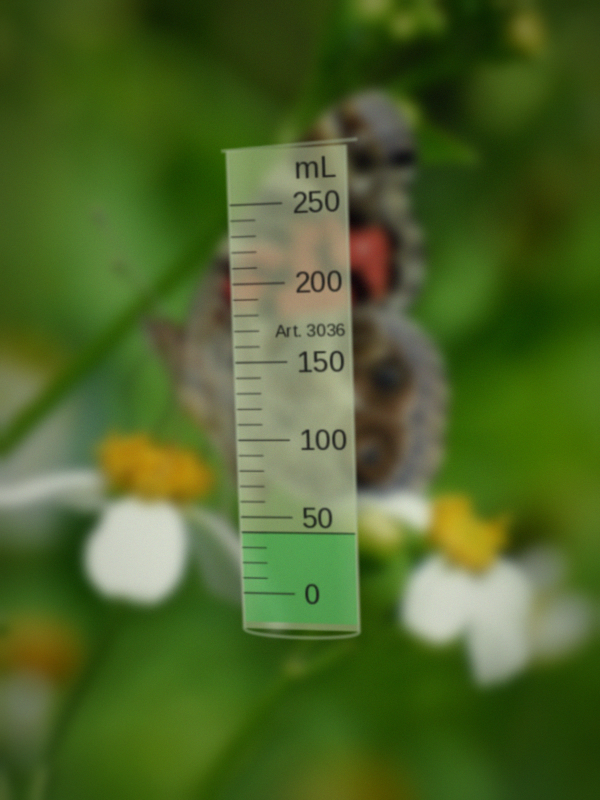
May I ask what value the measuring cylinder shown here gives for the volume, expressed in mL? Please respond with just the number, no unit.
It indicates 40
